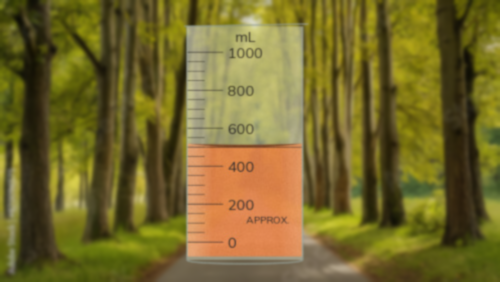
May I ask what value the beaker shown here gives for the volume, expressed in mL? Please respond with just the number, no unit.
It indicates 500
